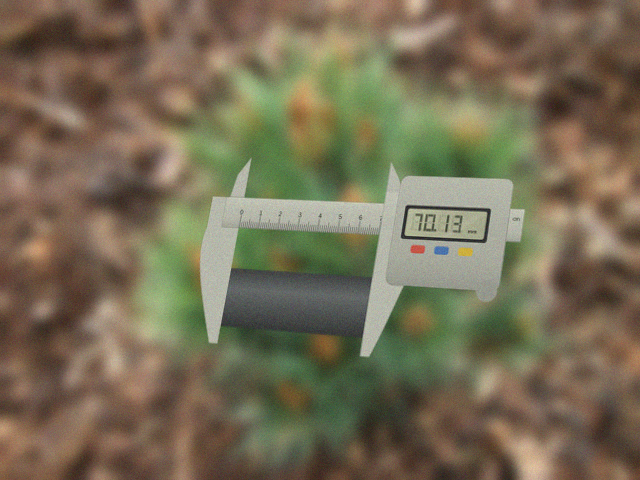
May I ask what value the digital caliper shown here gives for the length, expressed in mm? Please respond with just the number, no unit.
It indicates 70.13
